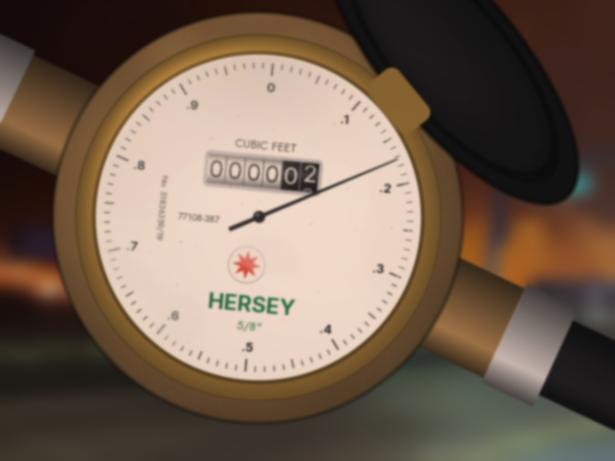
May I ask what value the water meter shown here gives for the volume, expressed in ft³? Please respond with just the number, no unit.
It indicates 2.17
